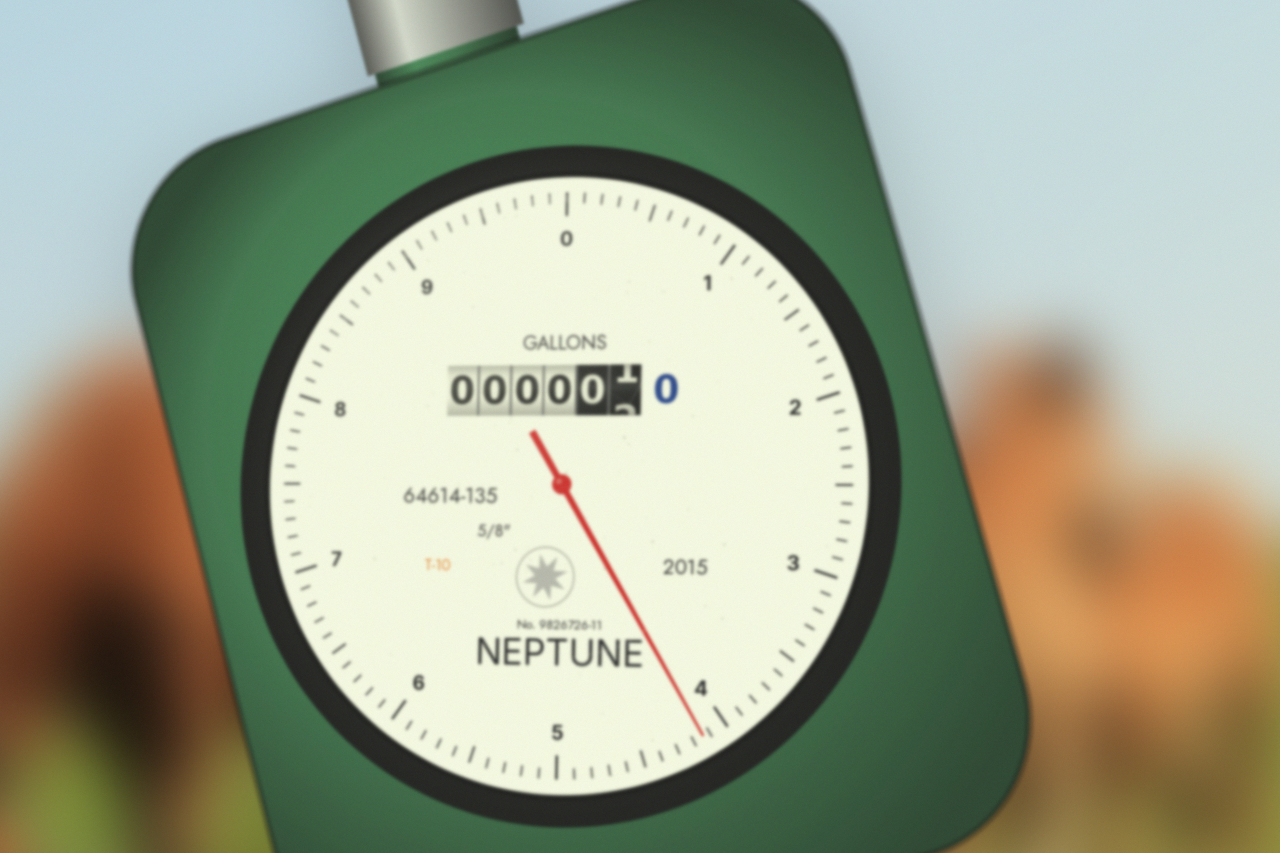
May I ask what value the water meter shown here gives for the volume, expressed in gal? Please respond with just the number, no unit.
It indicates 14.1
